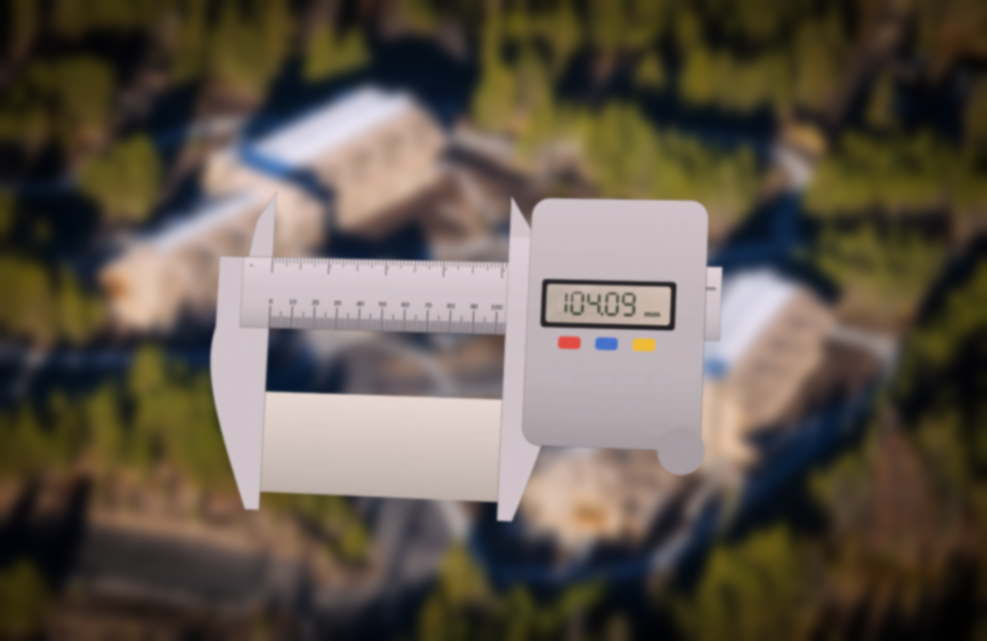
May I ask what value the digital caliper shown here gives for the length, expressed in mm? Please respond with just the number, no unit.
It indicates 104.09
